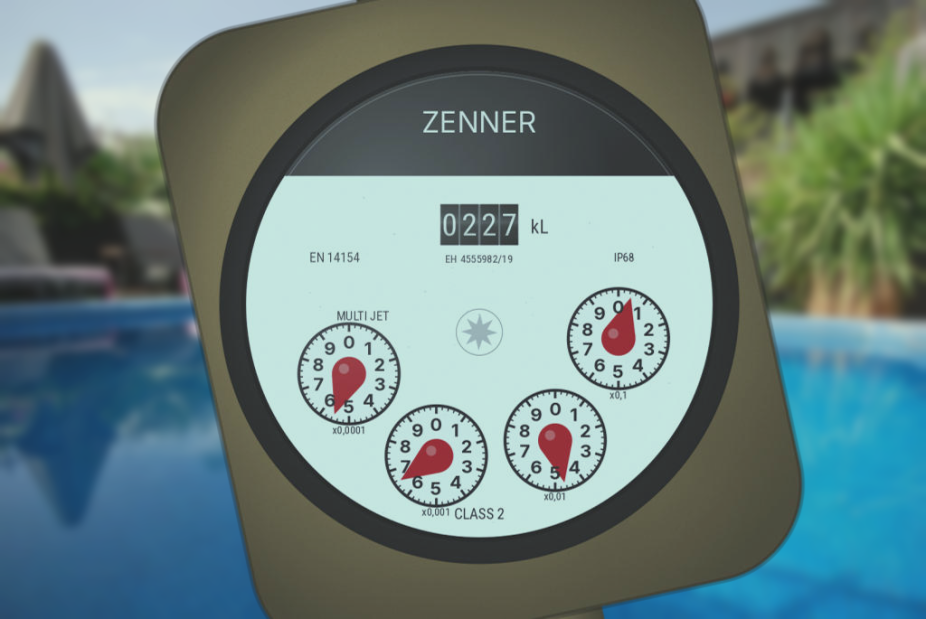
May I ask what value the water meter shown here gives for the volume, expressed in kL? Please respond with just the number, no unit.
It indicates 227.0465
